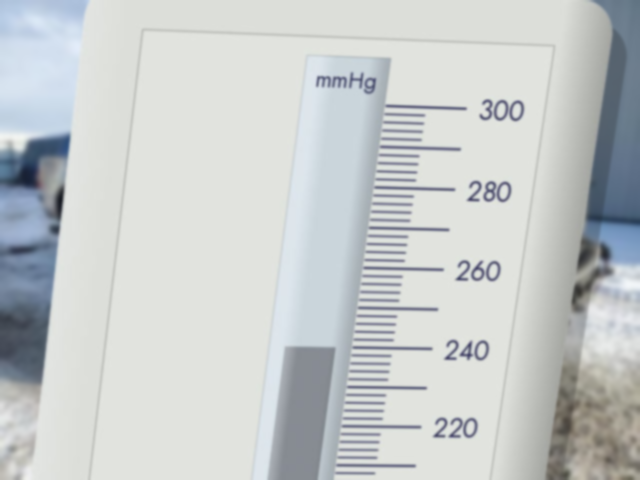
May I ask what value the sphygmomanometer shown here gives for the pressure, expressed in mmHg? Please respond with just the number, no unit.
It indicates 240
